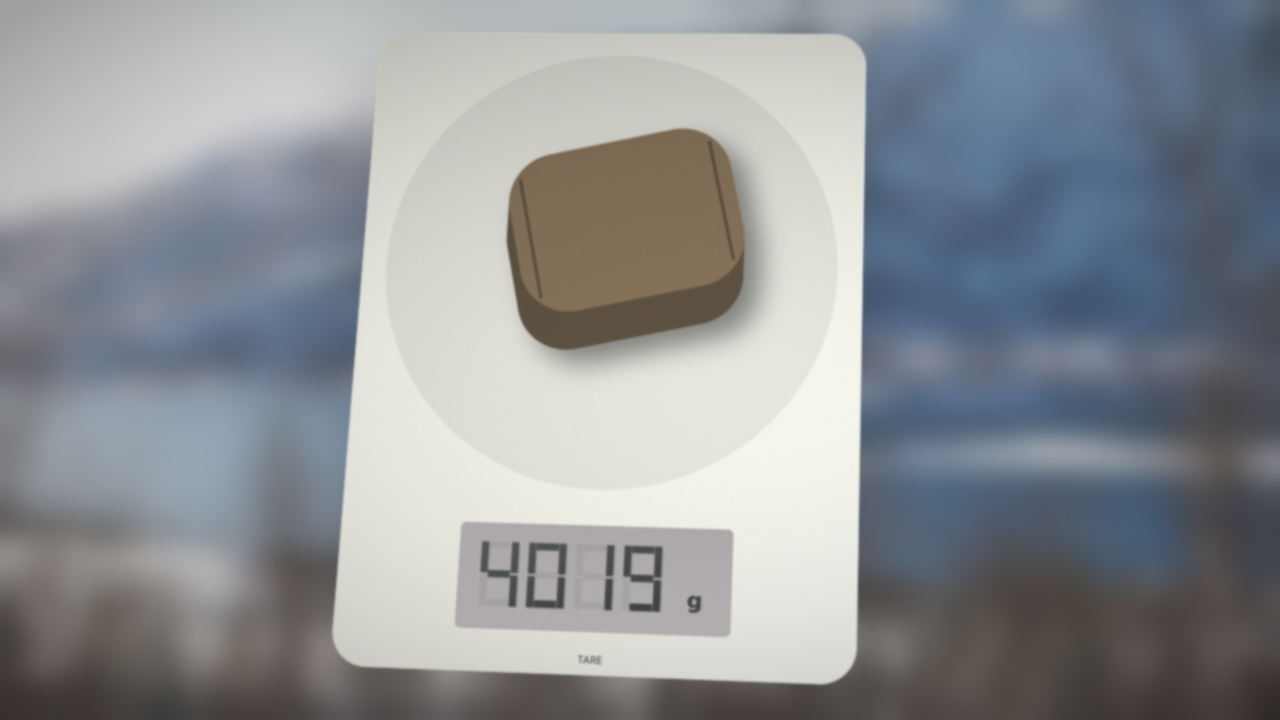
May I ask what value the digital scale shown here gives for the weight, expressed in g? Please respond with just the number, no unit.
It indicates 4019
